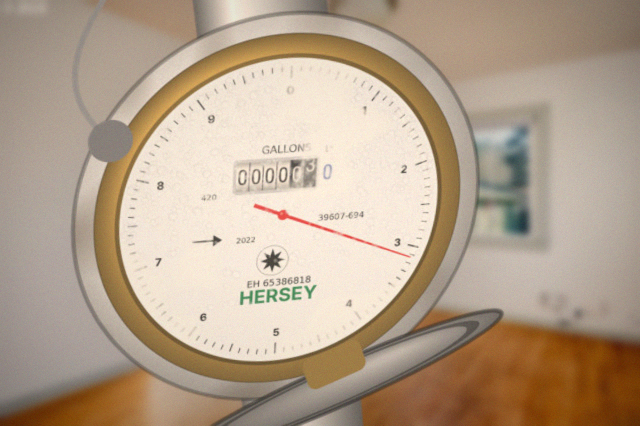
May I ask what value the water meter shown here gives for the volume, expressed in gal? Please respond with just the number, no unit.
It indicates 33.1
